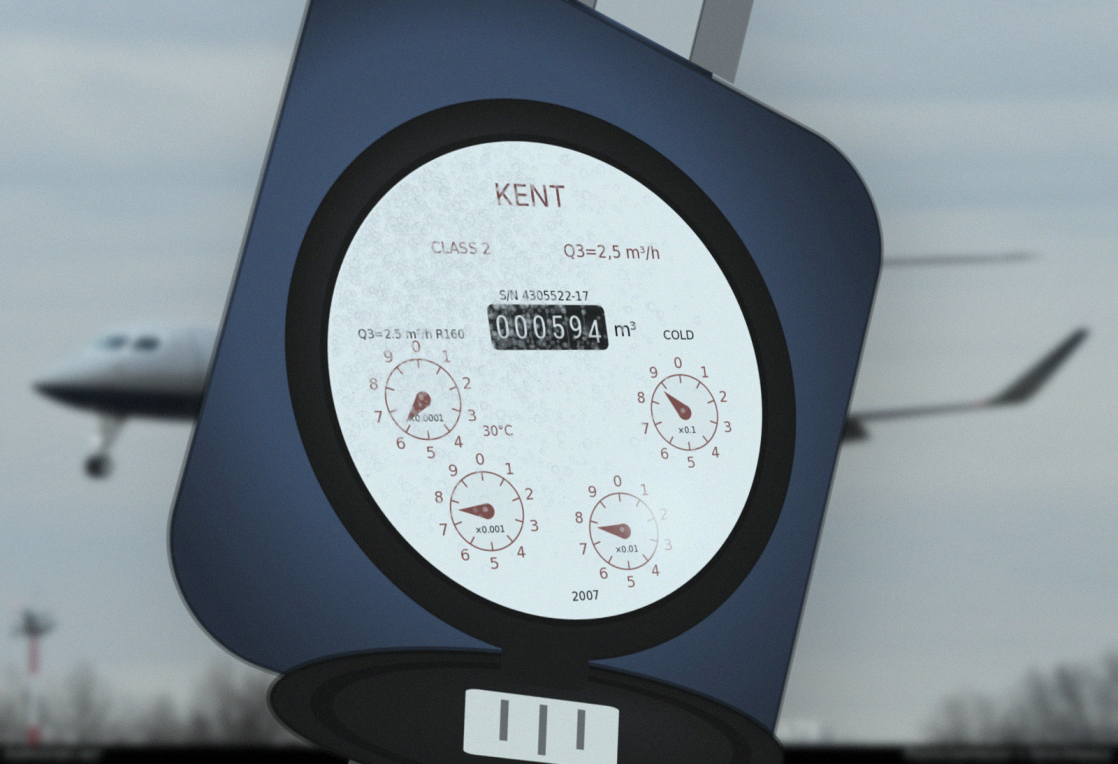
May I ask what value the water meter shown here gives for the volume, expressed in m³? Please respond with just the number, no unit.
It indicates 593.8776
